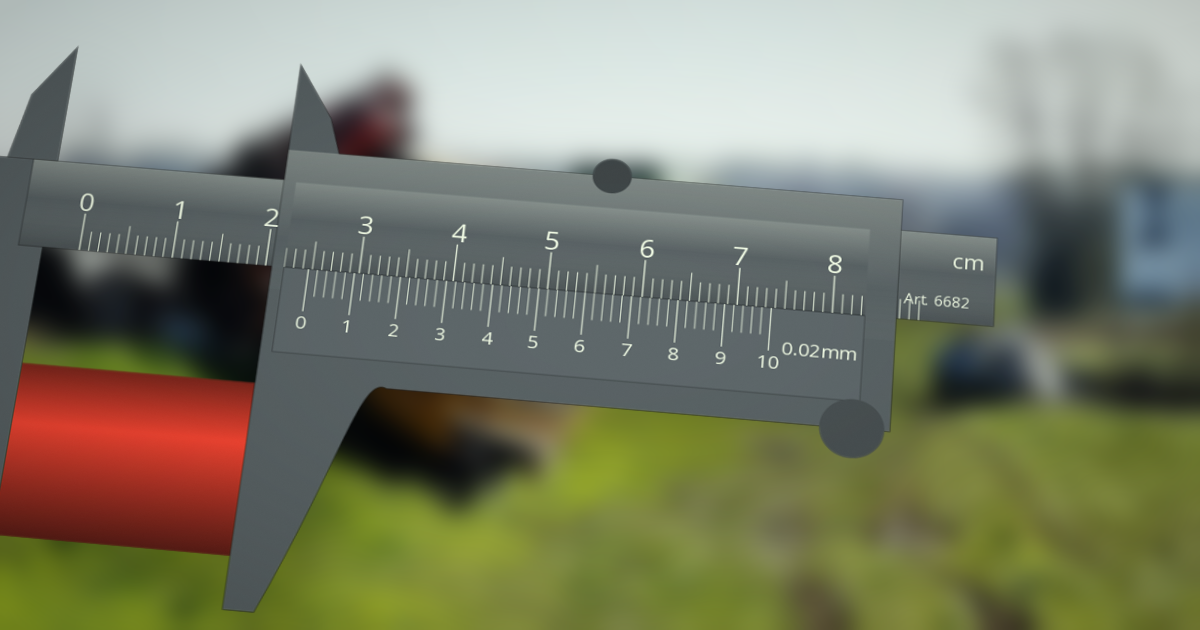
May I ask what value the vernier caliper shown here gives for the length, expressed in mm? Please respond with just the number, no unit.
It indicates 24.6
